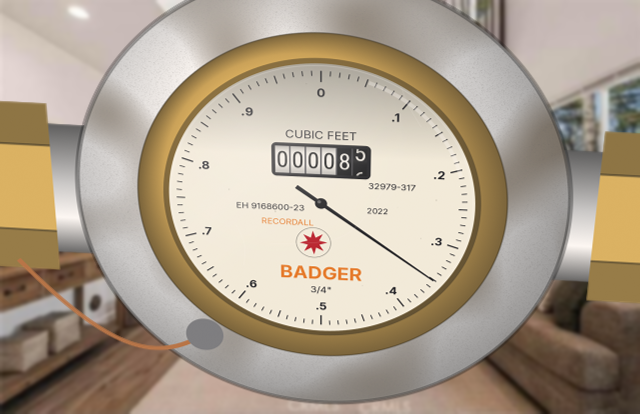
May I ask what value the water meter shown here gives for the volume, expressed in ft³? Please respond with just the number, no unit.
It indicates 85.35
